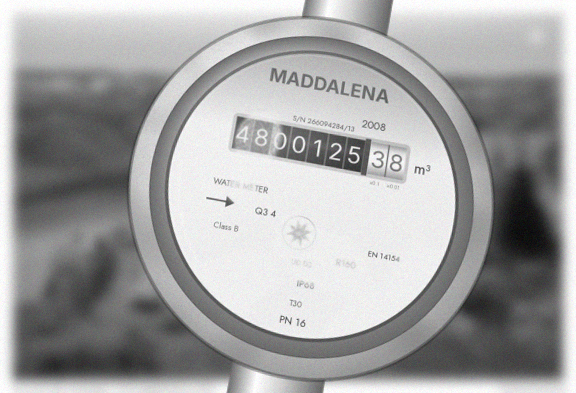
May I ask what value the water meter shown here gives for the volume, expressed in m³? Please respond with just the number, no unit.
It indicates 4800125.38
